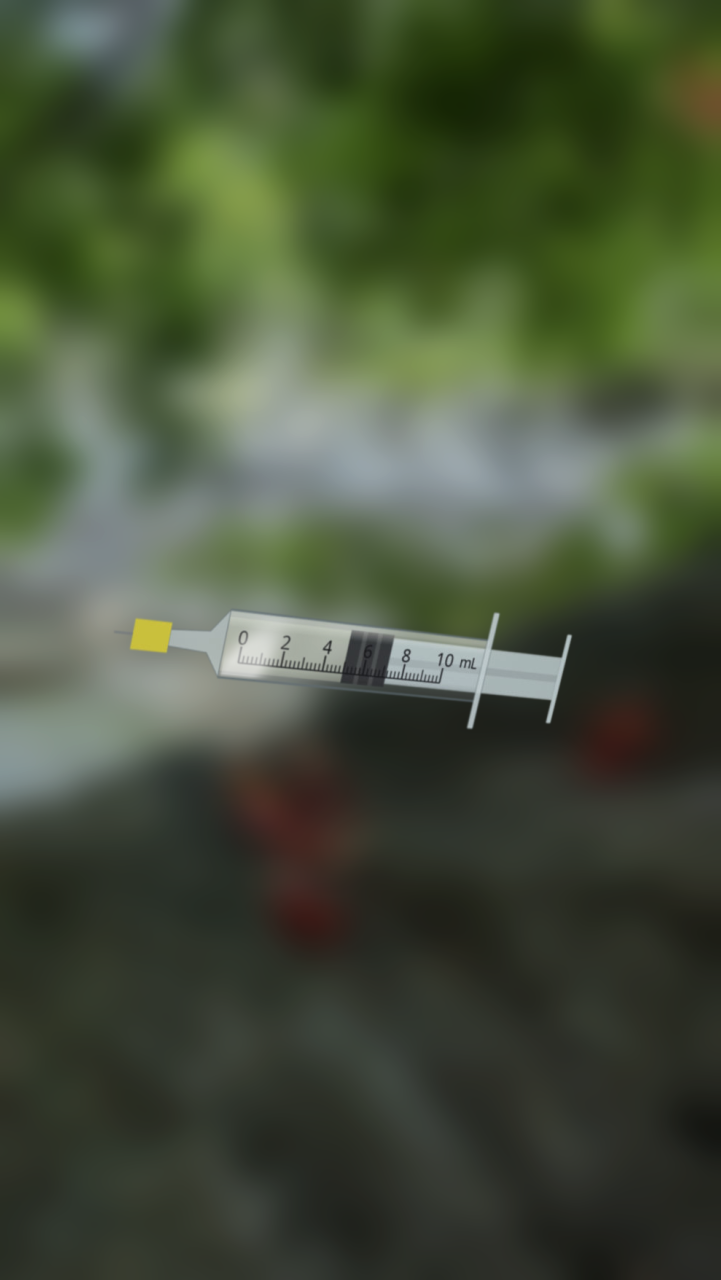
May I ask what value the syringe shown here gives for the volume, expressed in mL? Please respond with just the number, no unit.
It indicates 5
